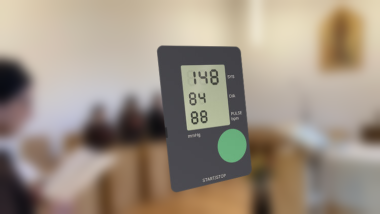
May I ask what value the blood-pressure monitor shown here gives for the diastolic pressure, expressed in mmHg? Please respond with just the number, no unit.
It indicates 84
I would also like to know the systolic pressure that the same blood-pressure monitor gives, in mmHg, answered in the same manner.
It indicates 148
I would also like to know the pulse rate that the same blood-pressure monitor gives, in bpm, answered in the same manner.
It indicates 88
